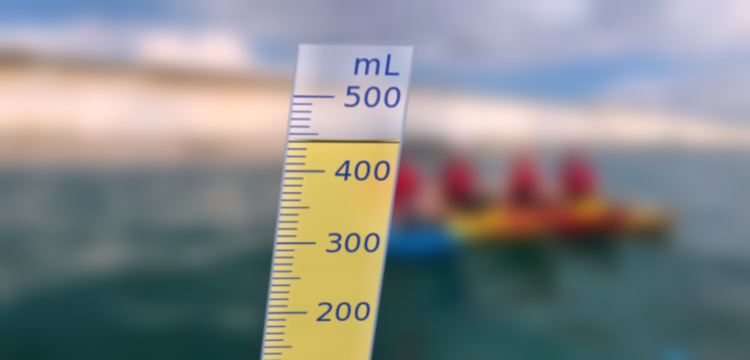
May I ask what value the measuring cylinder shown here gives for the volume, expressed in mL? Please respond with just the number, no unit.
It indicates 440
